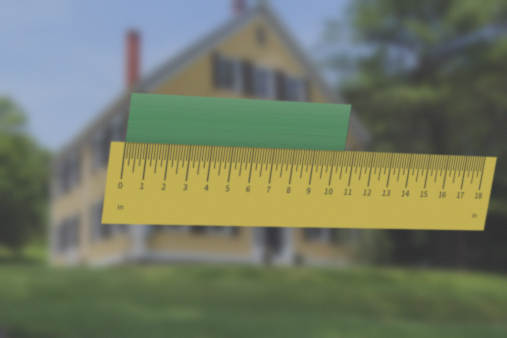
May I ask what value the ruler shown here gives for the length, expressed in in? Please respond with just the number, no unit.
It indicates 10.5
